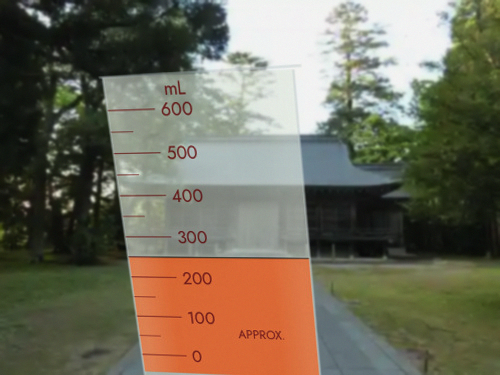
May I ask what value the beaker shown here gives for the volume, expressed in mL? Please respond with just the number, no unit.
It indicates 250
